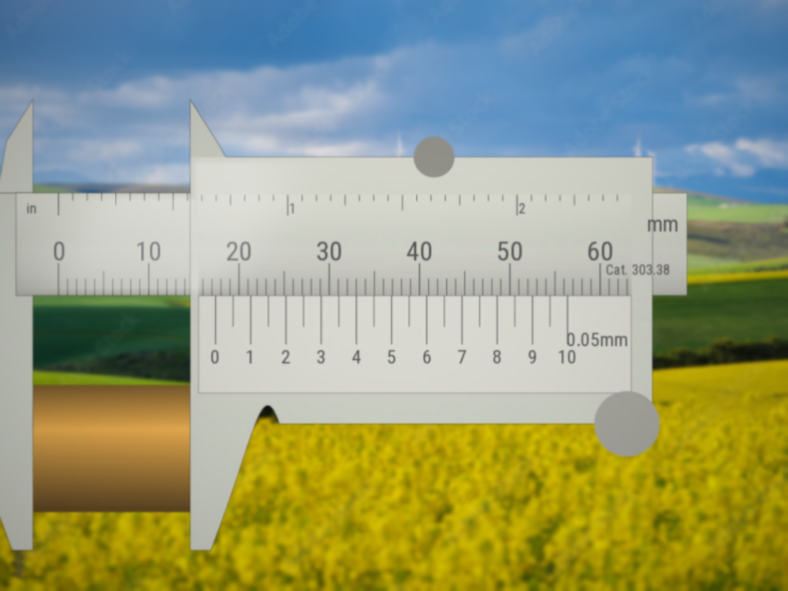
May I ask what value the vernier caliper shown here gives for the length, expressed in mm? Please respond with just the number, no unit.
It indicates 17.4
